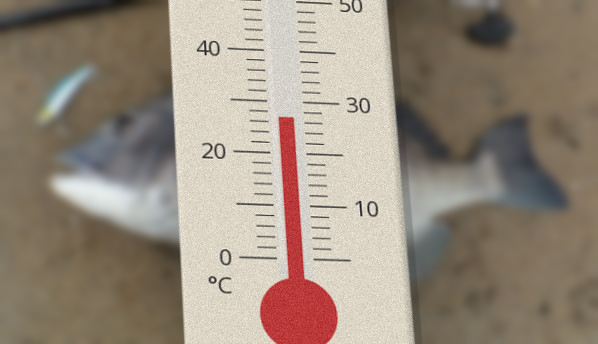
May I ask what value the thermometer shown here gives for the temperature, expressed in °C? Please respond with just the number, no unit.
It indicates 27
